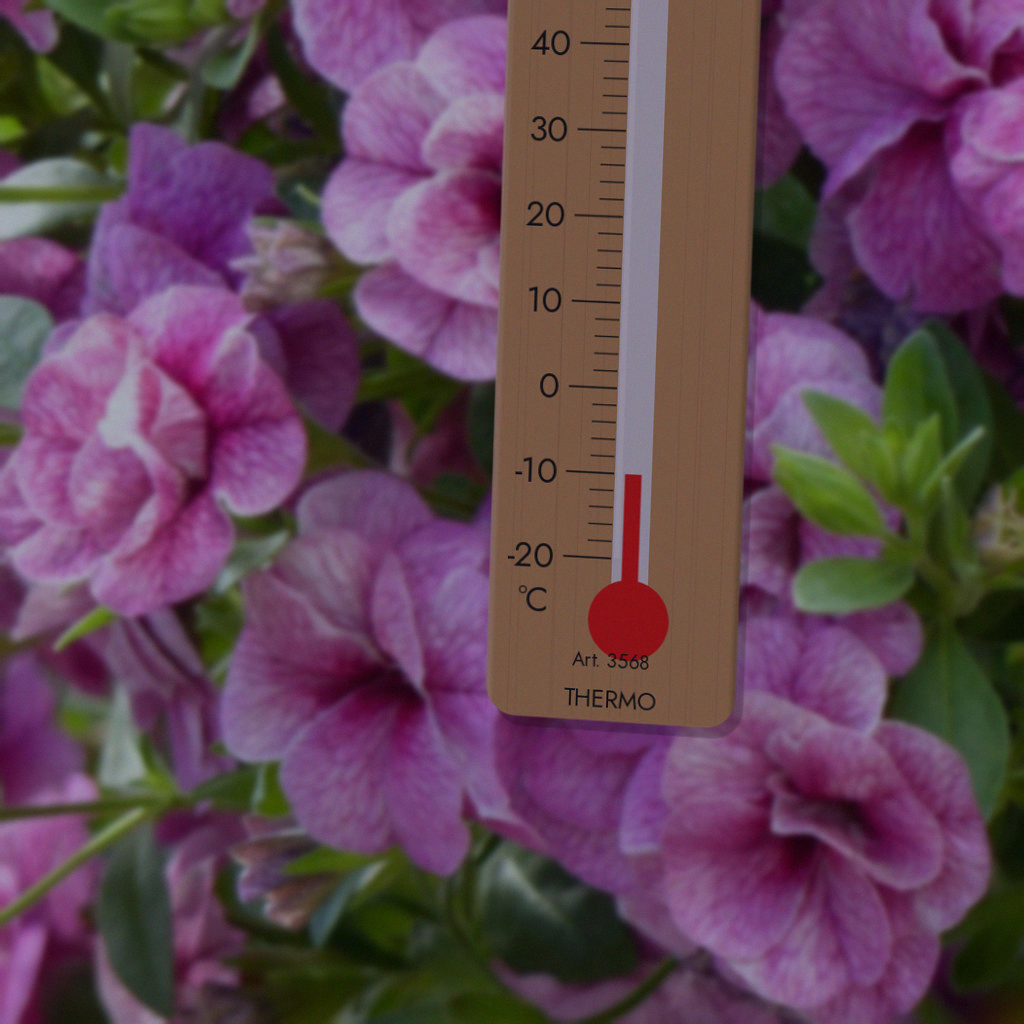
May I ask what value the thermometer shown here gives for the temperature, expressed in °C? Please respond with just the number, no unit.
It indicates -10
